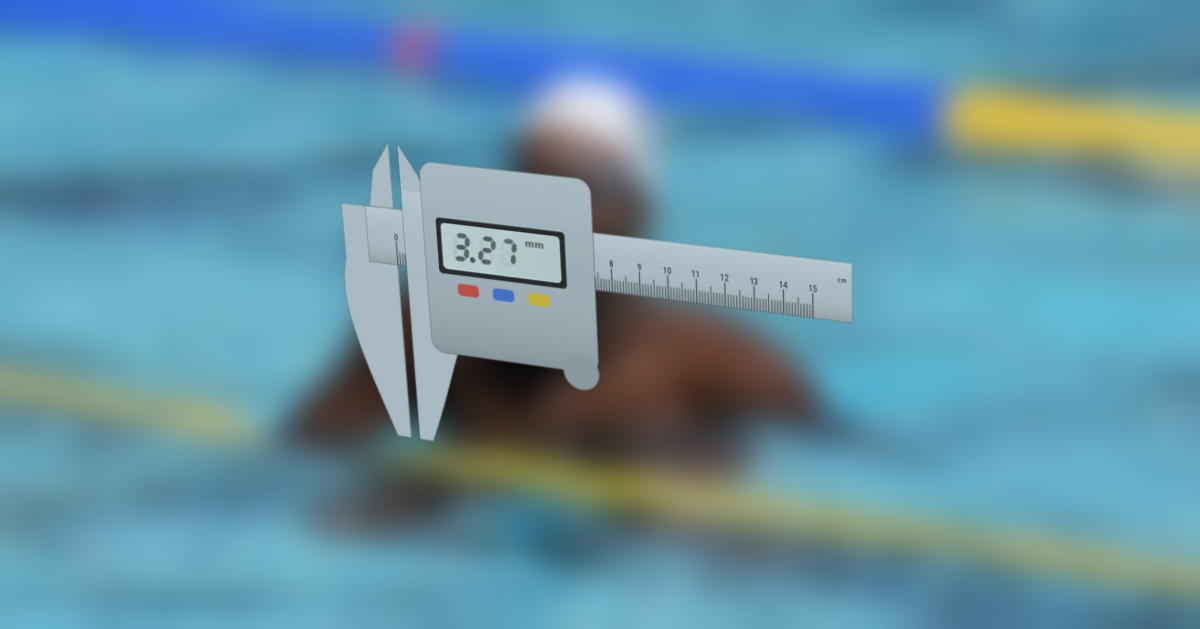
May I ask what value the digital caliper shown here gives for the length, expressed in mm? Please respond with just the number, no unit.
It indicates 3.27
